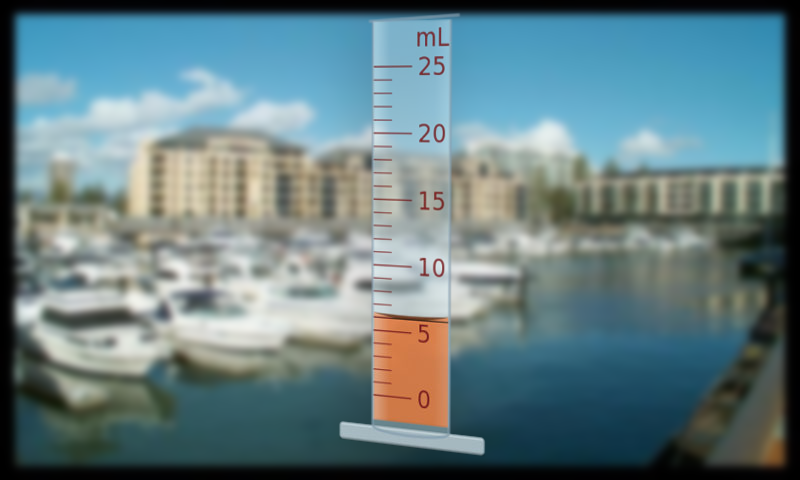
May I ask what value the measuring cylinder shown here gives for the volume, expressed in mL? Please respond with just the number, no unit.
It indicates 6
